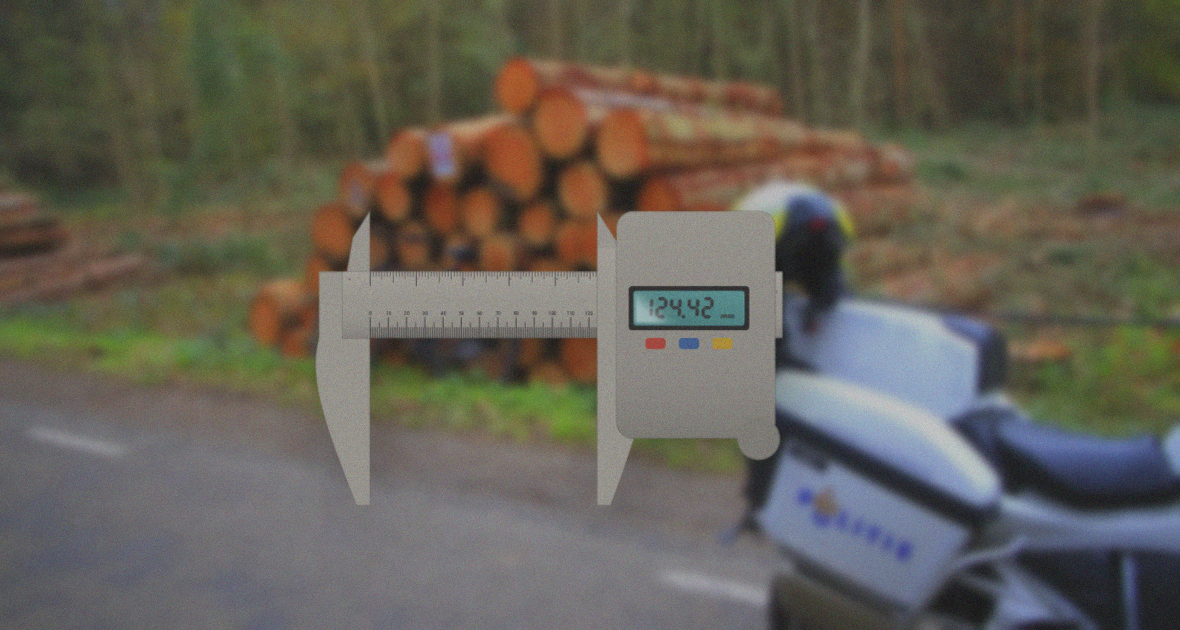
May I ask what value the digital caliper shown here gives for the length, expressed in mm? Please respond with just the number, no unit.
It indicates 124.42
